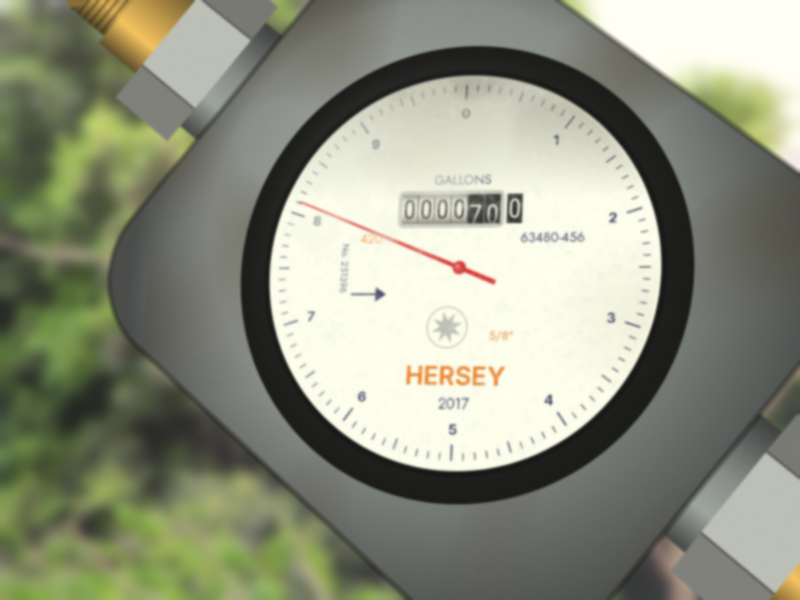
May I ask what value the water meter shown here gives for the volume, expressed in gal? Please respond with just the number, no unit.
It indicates 698.1
